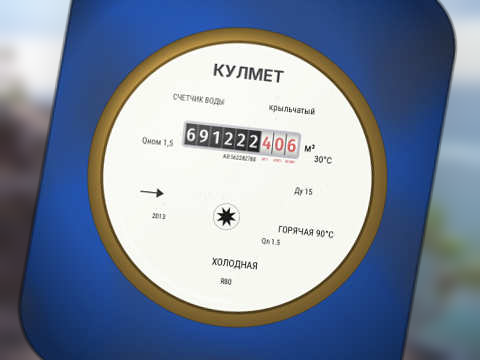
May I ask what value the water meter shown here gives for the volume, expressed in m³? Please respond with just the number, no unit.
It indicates 691222.406
